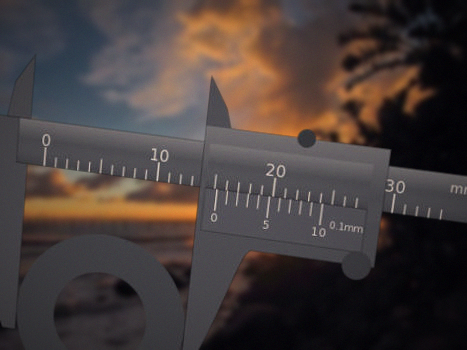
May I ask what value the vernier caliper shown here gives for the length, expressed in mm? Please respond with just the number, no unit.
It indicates 15.2
